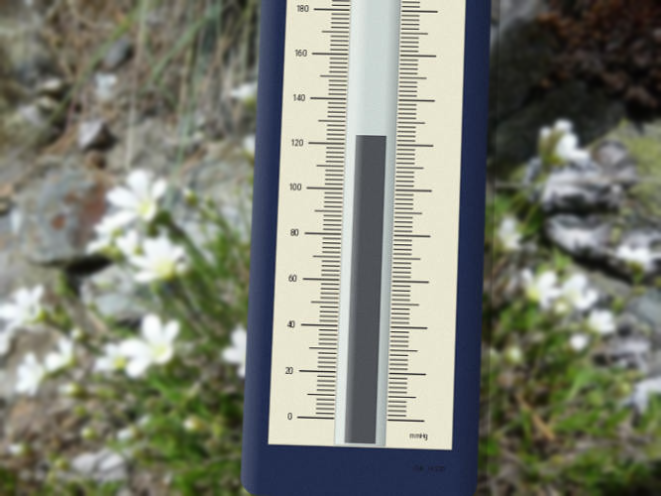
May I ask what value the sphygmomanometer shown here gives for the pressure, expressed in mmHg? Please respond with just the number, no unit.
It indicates 124
